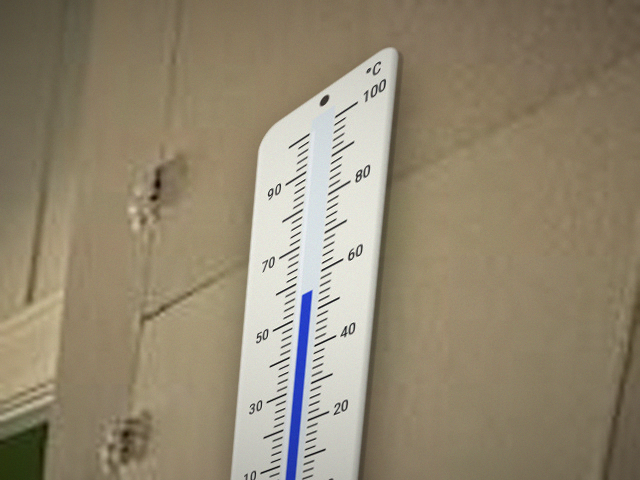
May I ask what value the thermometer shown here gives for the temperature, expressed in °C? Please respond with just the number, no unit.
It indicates 56
